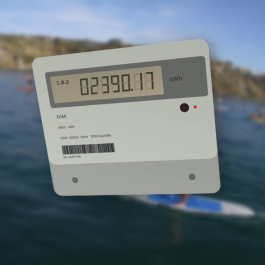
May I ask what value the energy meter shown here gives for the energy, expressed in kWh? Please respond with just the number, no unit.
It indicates 2390.17
